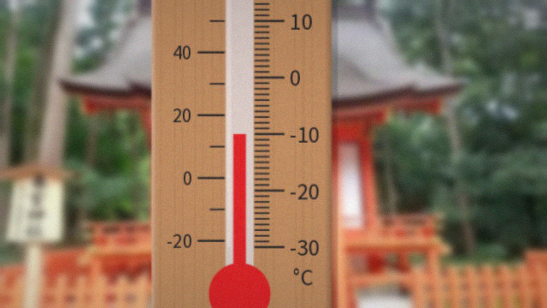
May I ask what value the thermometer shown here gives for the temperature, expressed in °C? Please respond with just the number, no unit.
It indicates -10
